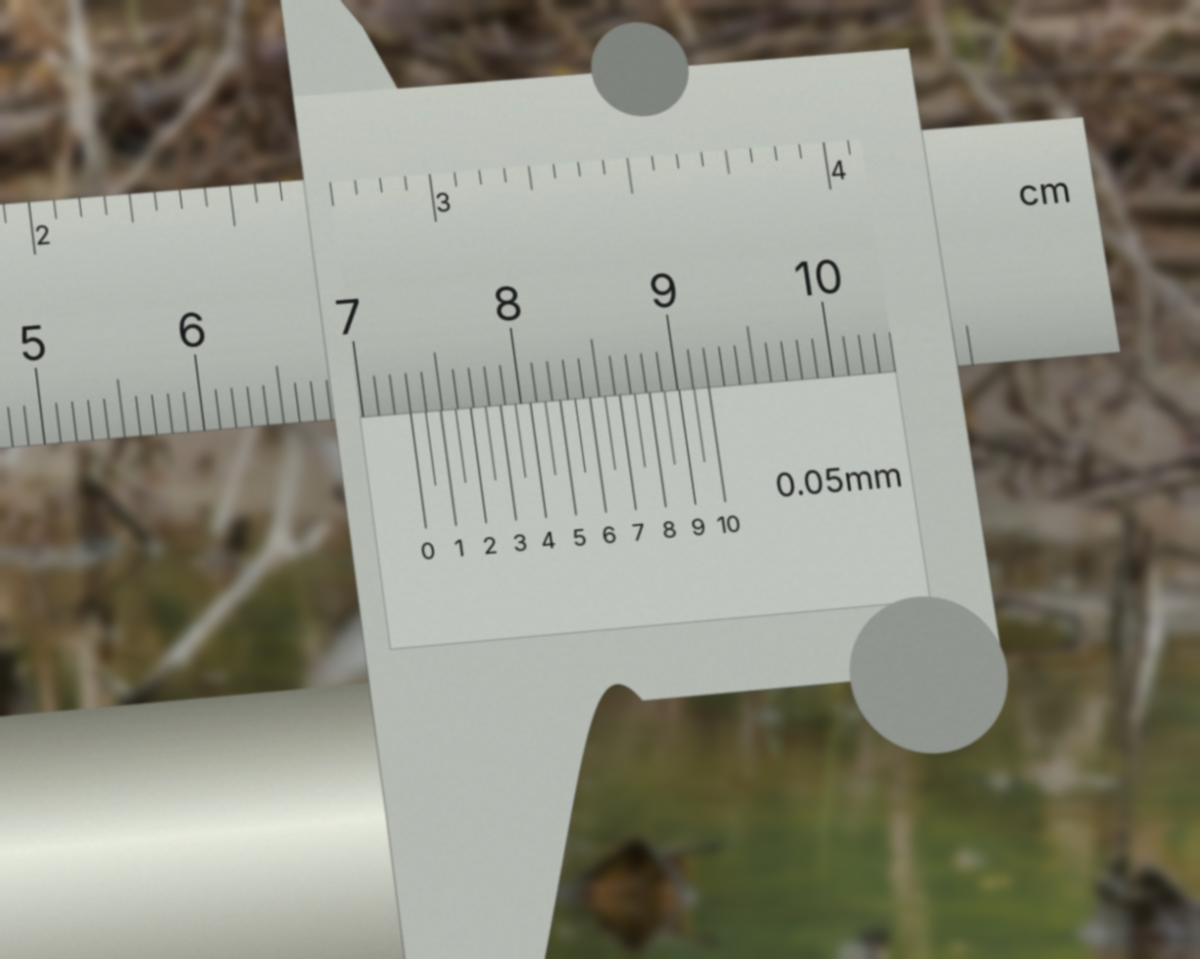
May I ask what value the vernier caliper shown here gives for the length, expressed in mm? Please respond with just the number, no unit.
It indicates 73.0
